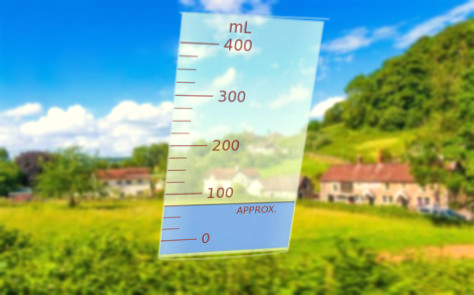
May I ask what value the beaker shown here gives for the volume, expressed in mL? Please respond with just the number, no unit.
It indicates 75
